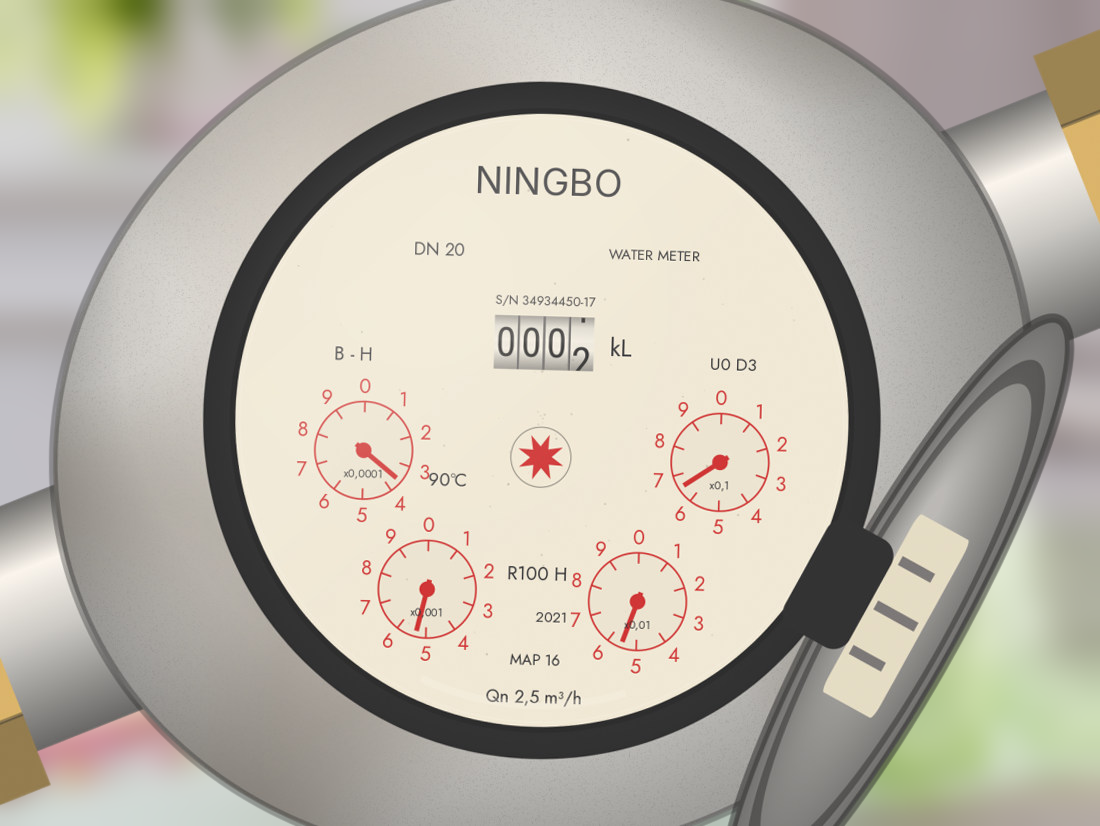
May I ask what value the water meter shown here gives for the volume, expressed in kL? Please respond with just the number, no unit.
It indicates 1.6553
